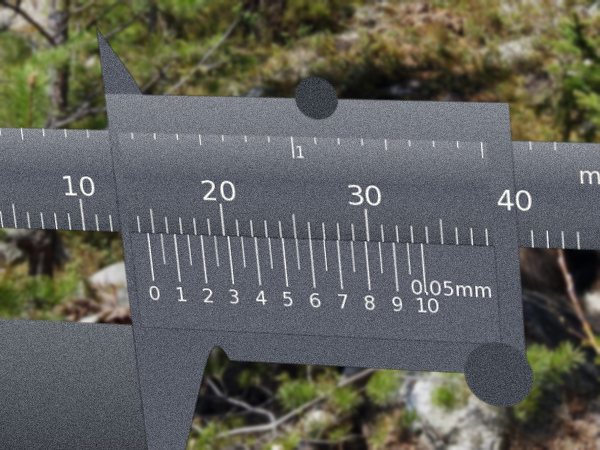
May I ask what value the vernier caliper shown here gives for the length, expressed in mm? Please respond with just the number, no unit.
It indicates 14.6
